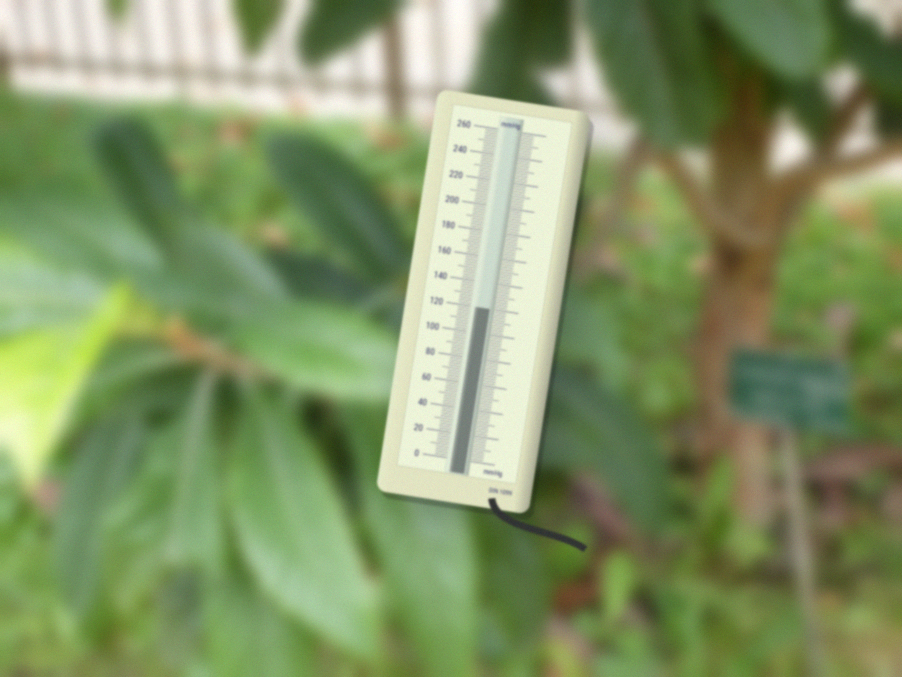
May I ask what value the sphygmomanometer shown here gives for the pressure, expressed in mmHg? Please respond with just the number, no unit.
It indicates 120
